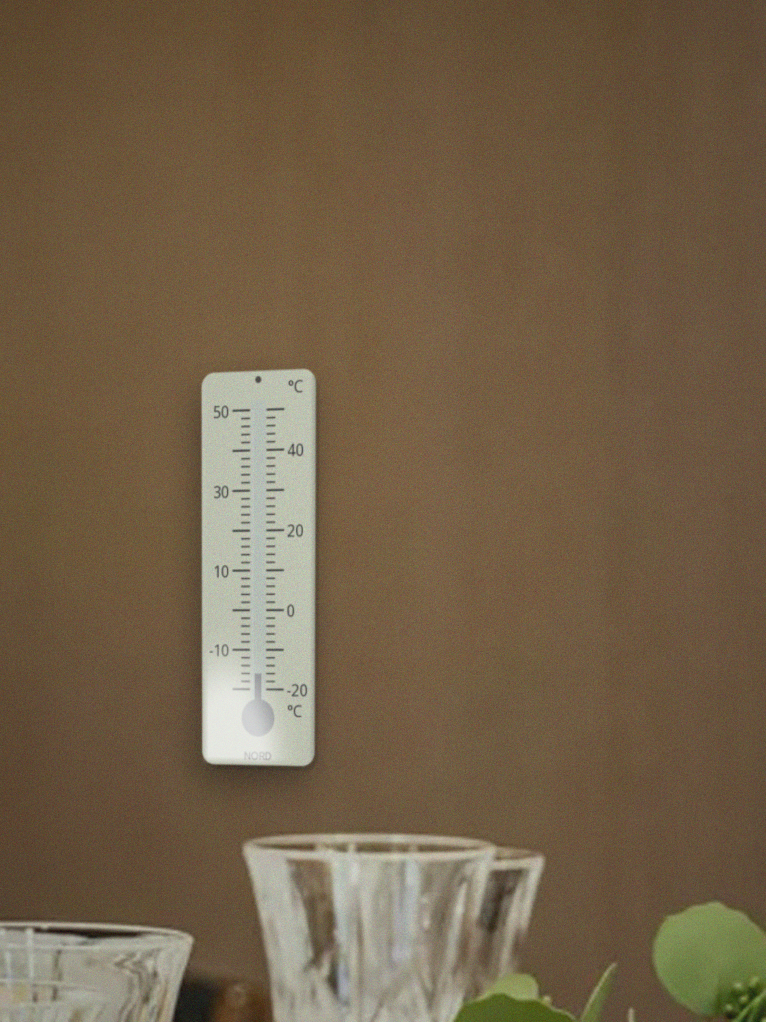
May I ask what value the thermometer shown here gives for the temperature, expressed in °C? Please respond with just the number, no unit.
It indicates -16
